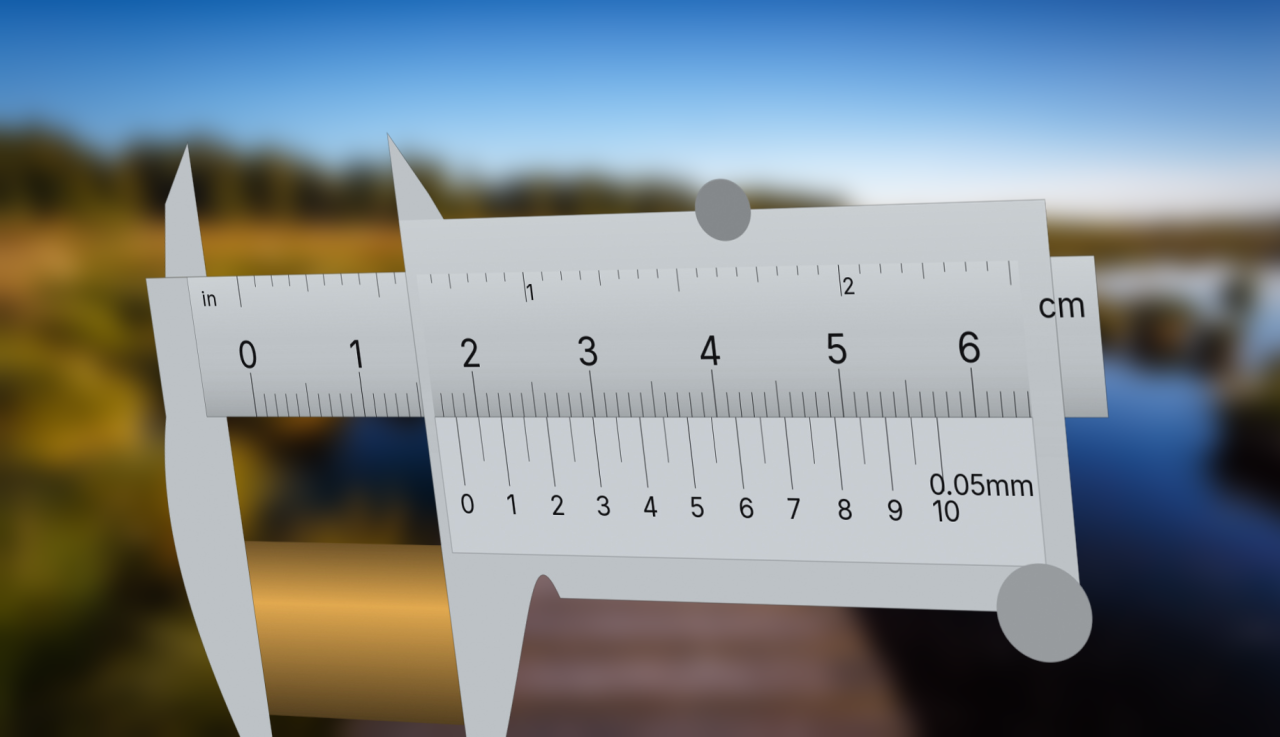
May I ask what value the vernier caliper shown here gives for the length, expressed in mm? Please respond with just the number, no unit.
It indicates 18.1
